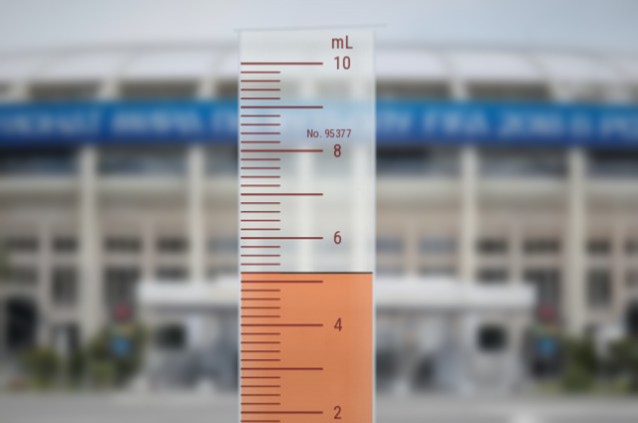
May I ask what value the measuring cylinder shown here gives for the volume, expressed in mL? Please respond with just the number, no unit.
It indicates 5.2
